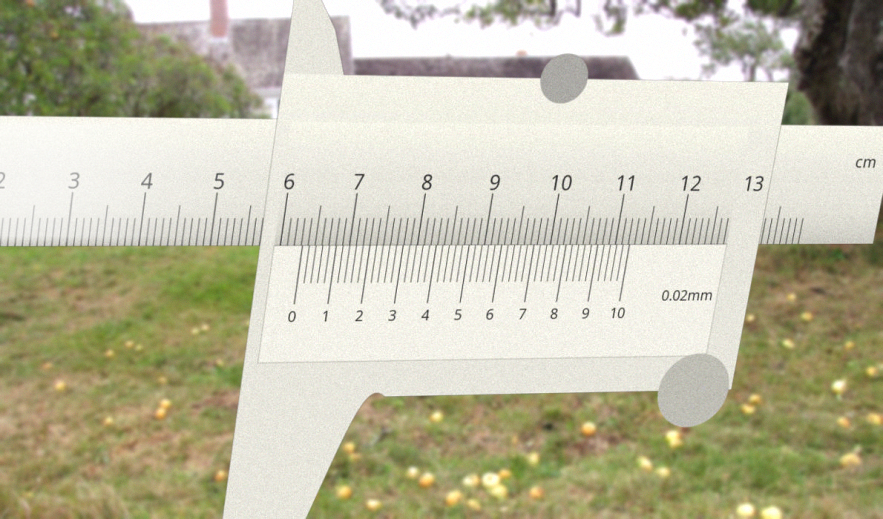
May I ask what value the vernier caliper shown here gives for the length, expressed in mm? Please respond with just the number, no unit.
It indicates 63.2
